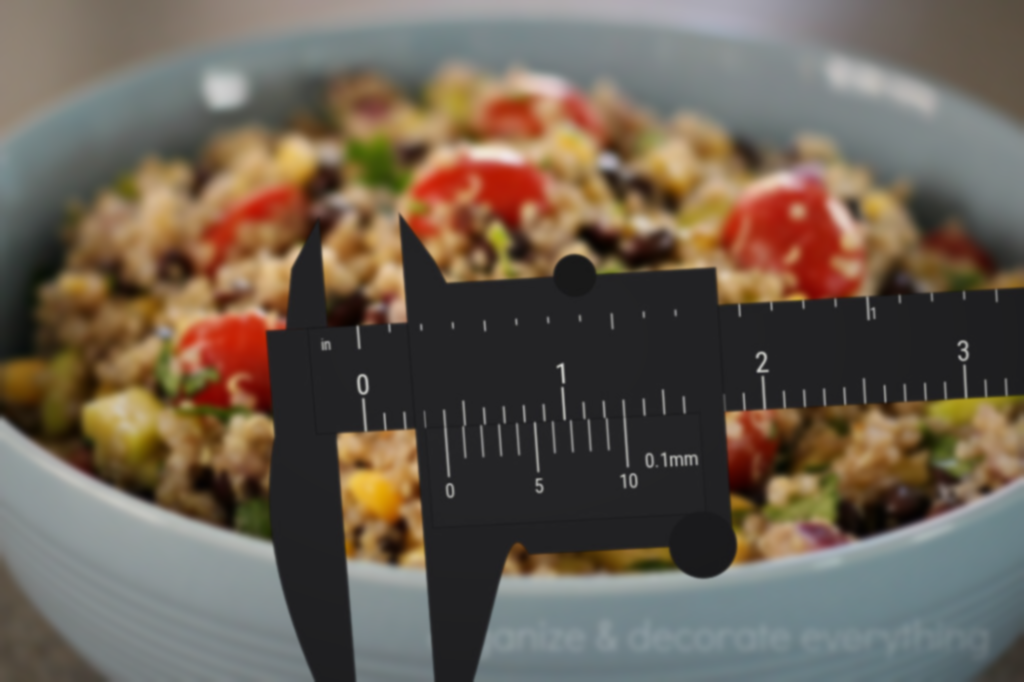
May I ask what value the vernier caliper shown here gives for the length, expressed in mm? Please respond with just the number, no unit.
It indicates 4.0
